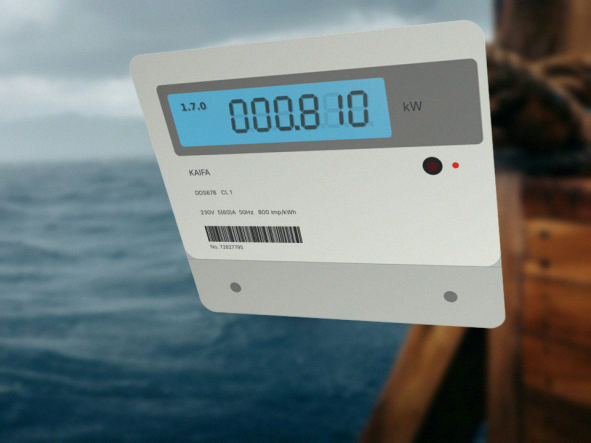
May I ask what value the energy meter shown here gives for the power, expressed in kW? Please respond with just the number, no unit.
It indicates 0.810
